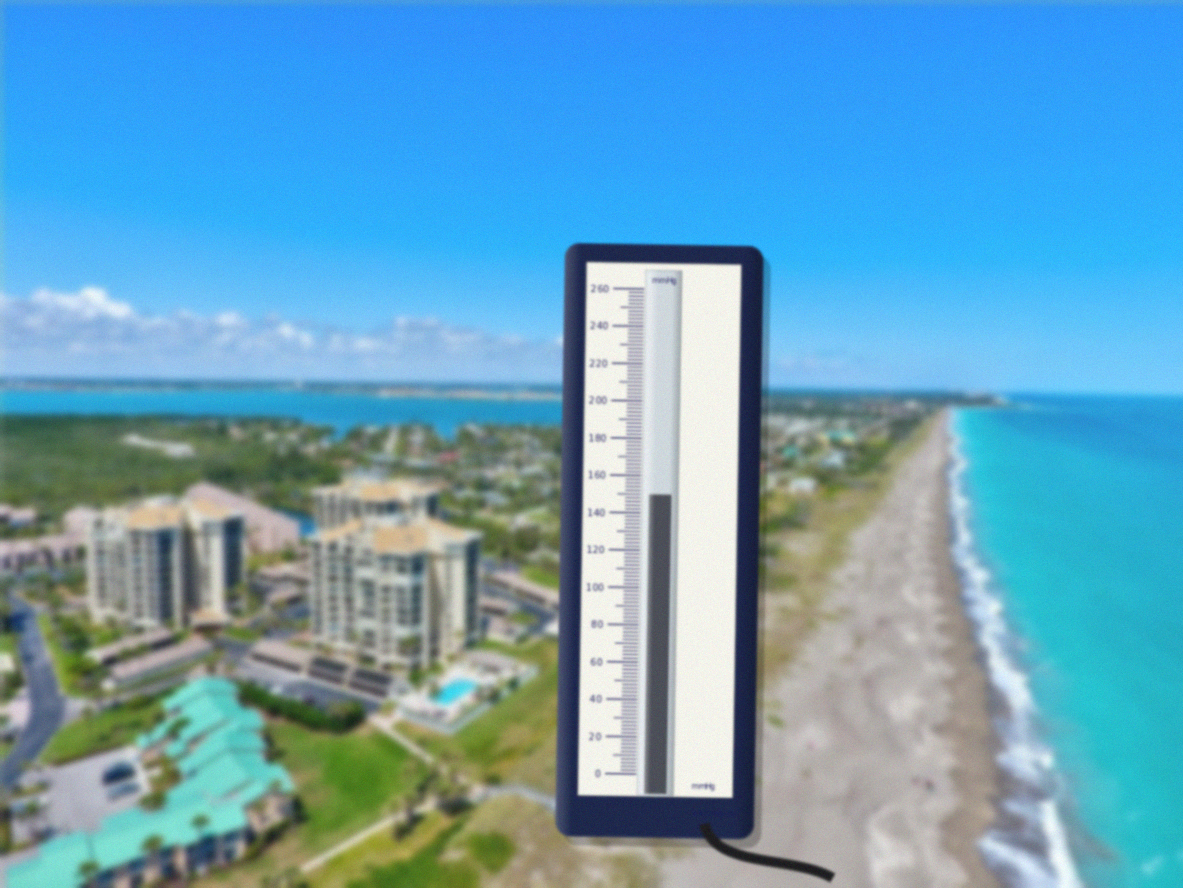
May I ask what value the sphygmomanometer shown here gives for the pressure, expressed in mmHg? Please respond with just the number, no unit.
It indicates 150
